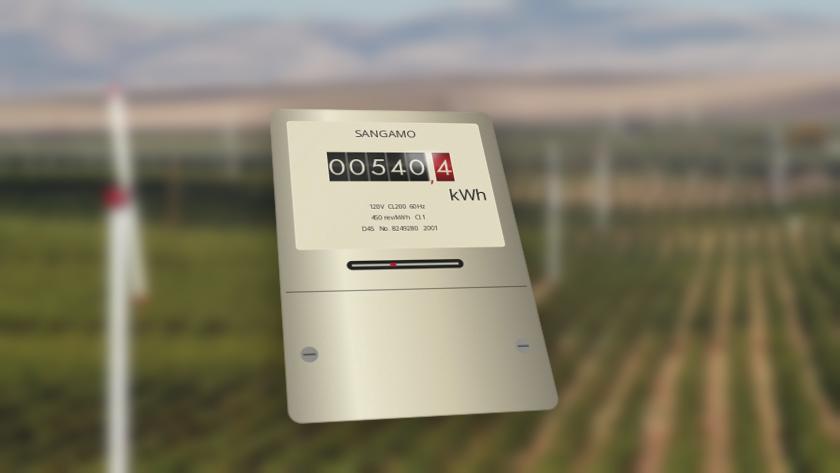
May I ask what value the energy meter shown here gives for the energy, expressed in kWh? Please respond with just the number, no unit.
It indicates 540.4
